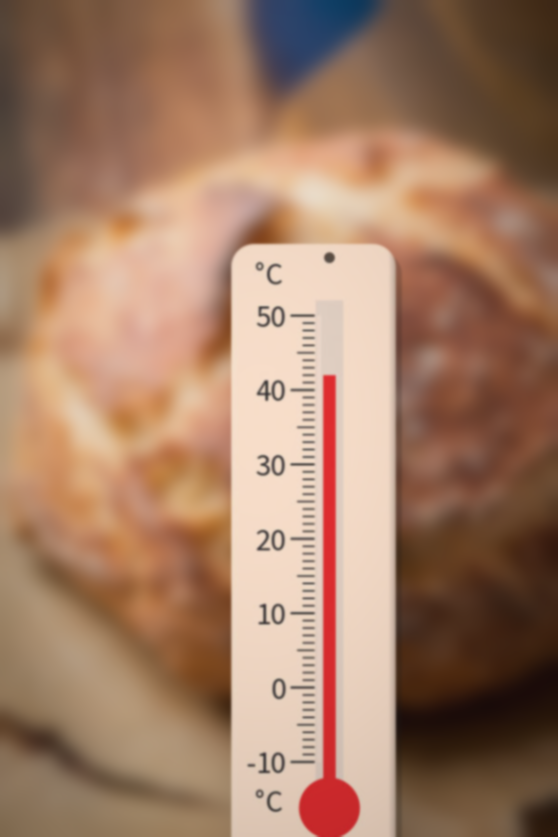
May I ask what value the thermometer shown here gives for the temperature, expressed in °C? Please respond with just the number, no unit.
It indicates 42
